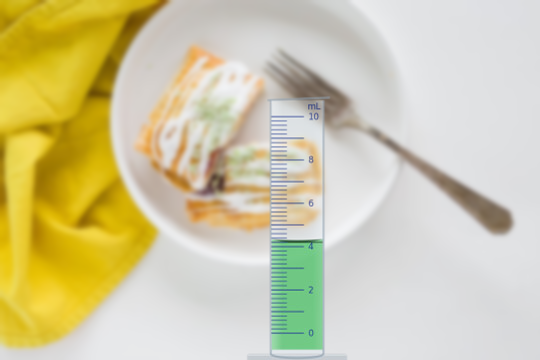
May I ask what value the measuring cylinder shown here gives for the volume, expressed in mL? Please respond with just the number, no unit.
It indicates 4.2
